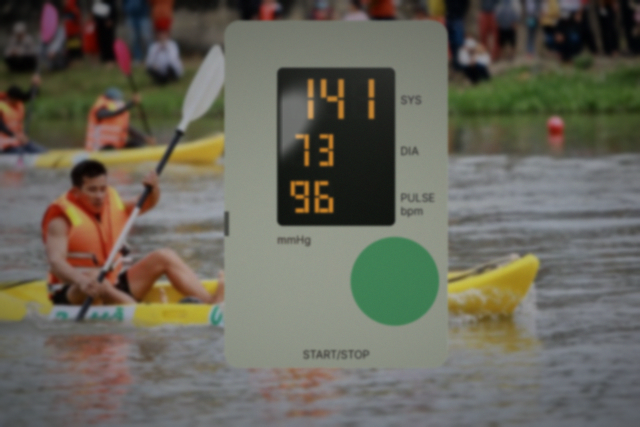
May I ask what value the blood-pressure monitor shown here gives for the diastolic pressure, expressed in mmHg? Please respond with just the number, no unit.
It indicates 73
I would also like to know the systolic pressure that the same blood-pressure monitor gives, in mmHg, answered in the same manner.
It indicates 141
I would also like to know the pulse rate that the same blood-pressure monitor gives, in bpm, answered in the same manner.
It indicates 96
